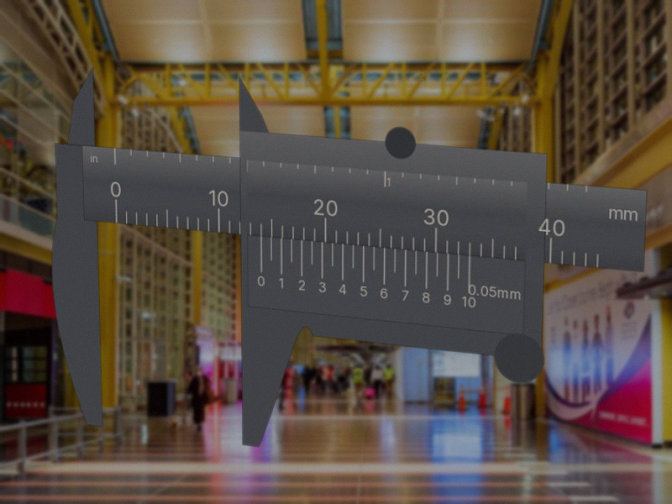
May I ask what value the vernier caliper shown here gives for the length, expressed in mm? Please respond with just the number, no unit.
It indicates 14.0
